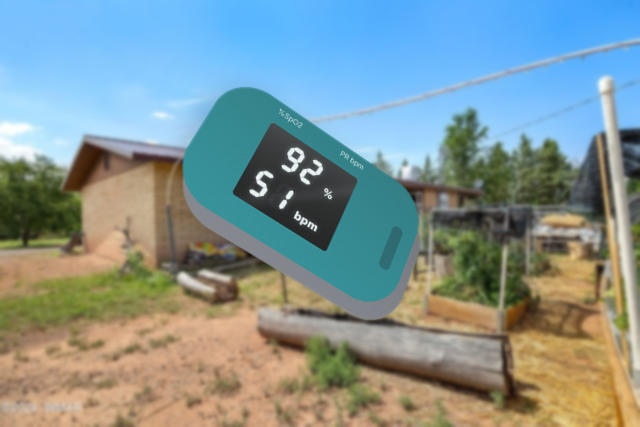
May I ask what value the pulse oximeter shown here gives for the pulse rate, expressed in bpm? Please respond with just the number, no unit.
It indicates 51
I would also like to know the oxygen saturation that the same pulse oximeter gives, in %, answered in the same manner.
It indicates 92
